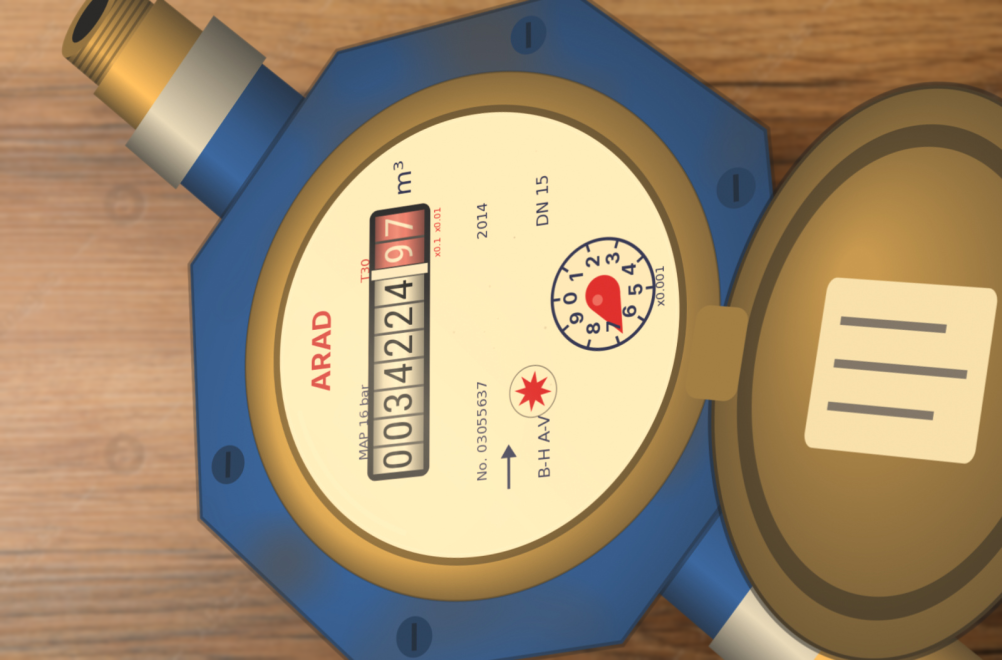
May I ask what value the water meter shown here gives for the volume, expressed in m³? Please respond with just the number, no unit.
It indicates 34224.976
